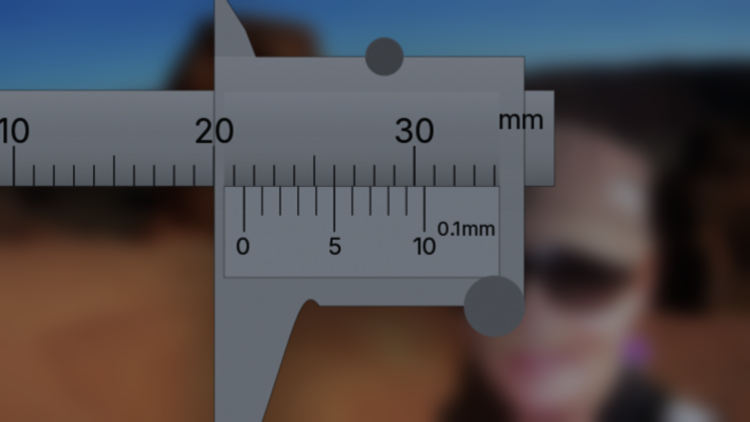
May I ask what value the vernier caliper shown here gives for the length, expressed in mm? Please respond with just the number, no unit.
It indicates 21.5
